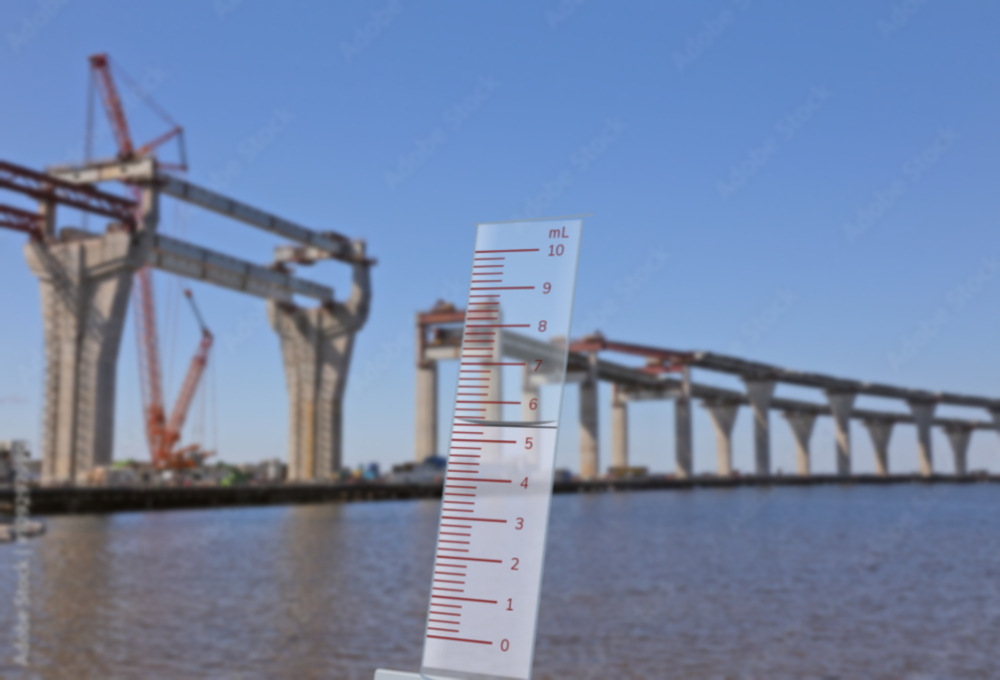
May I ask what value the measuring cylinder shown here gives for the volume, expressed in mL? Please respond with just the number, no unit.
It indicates 5.4
